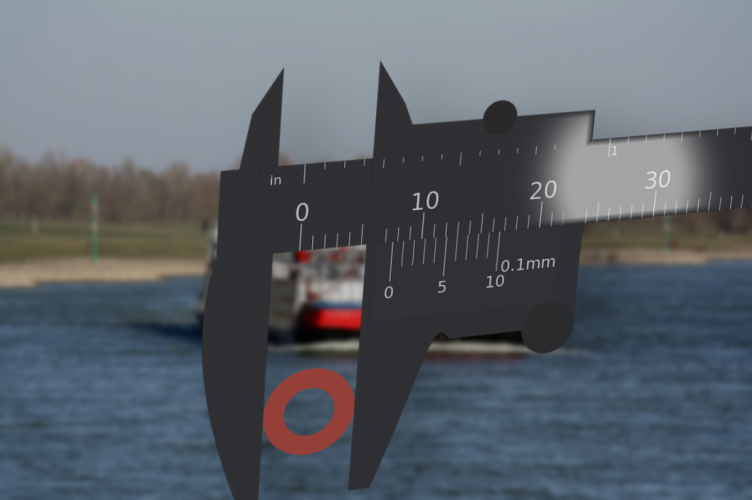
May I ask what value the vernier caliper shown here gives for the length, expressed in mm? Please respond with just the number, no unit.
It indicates 7.6
